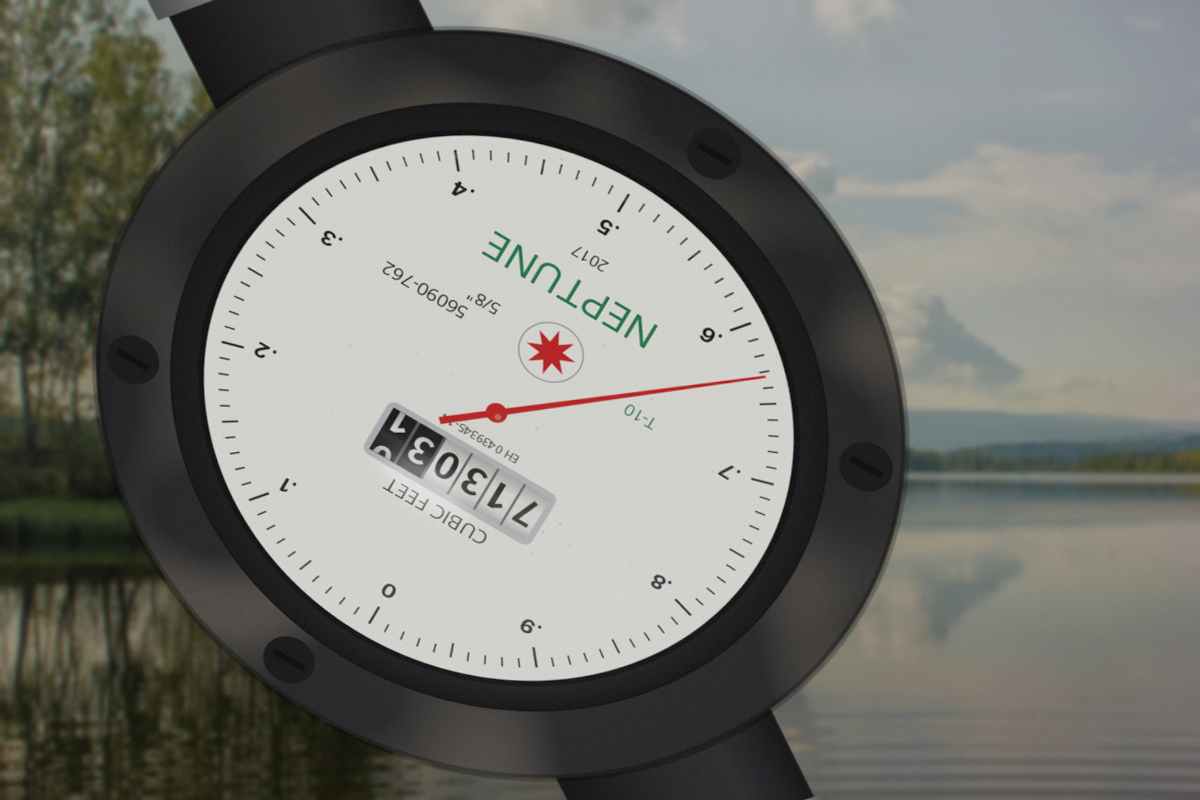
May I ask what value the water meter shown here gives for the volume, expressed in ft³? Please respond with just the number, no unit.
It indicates 713030.63
